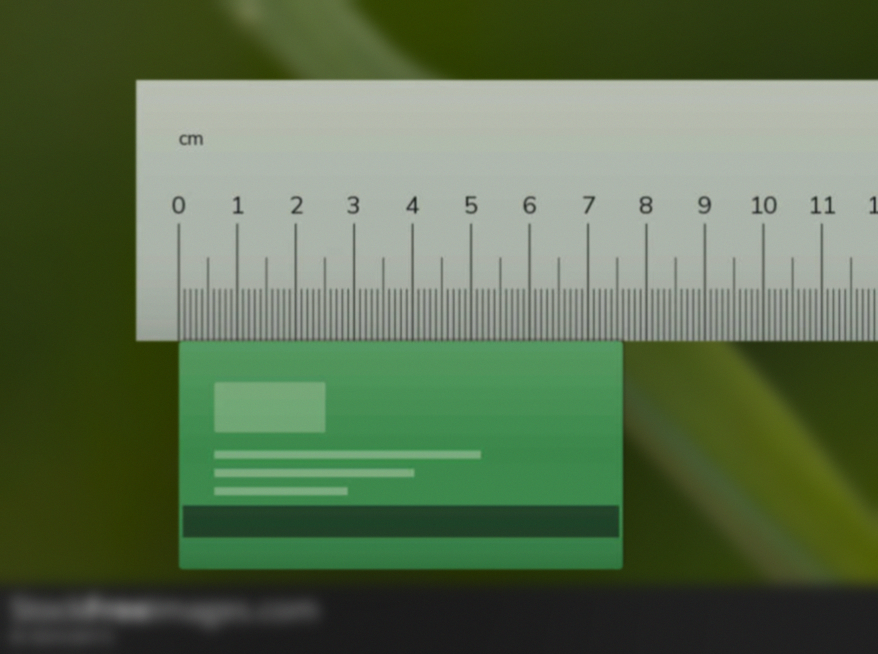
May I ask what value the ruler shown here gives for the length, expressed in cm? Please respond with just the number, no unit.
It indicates 7.6
